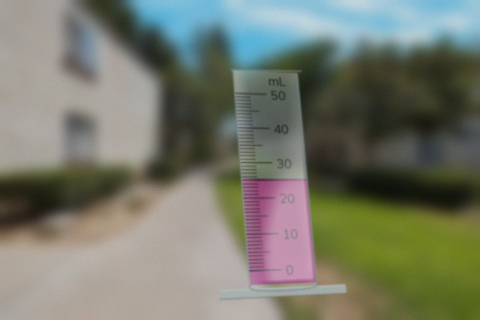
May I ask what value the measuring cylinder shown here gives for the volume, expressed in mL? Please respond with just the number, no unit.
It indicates 25
